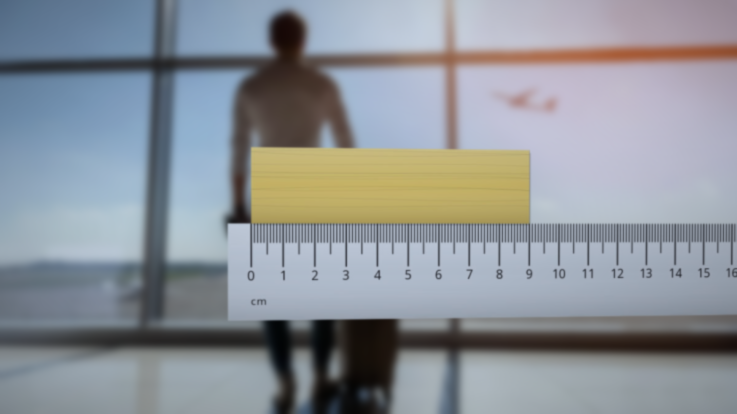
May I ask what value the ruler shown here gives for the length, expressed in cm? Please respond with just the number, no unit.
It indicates 9
